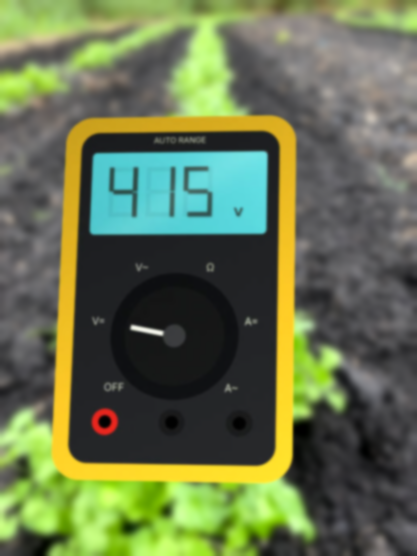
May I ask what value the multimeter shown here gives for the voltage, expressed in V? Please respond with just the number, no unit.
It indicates 415
